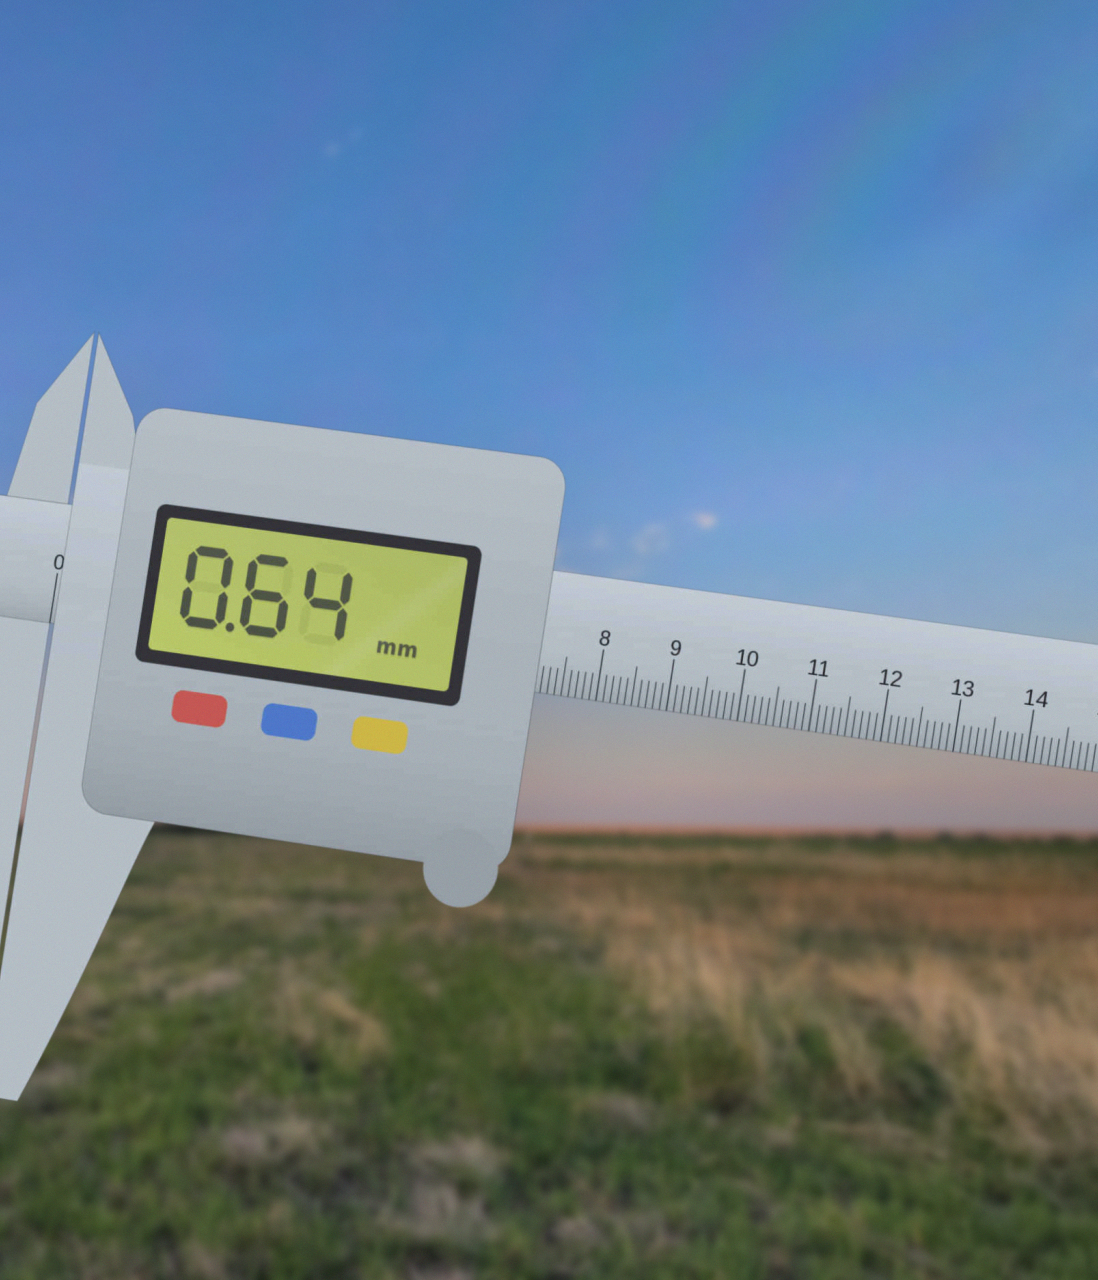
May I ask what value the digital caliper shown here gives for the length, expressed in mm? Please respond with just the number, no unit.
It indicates 0.64
